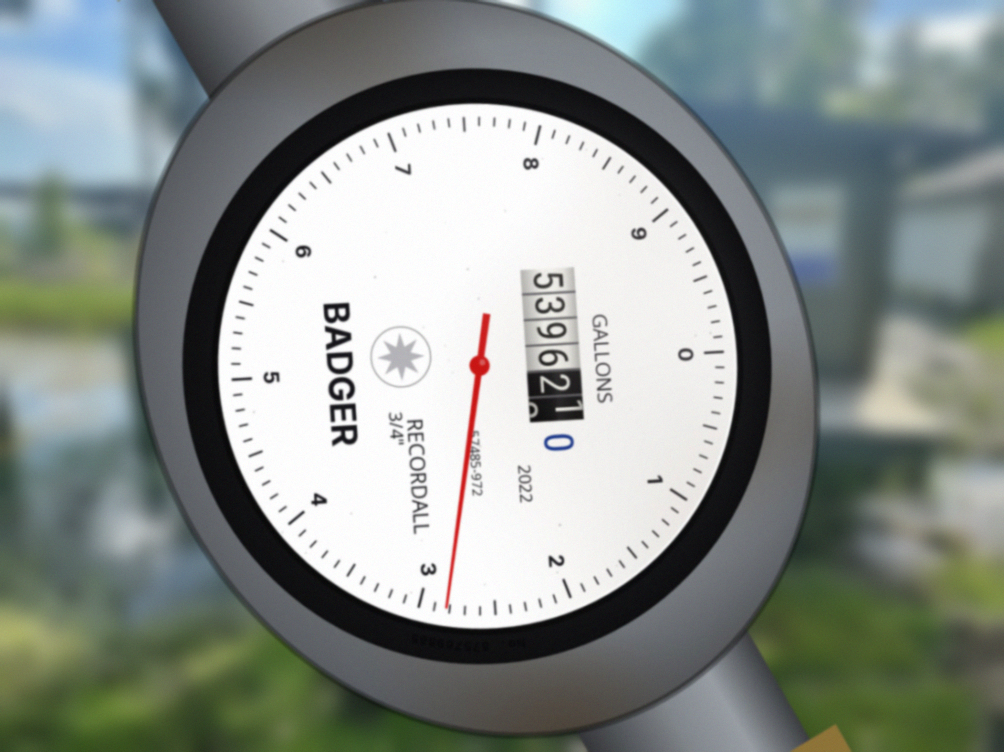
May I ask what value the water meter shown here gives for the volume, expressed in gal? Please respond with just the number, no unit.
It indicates 5396212.8
